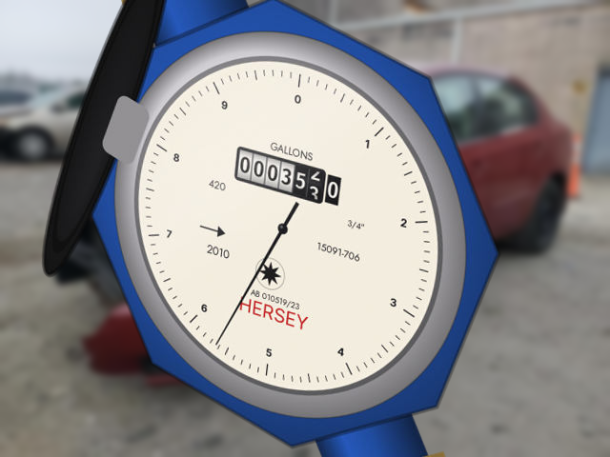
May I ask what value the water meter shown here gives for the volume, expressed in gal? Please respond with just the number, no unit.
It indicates 3525.6
